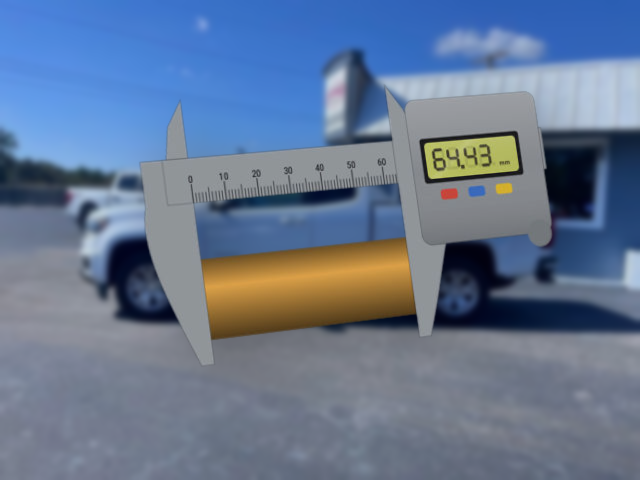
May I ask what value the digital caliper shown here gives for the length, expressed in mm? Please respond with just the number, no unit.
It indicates 64.43
